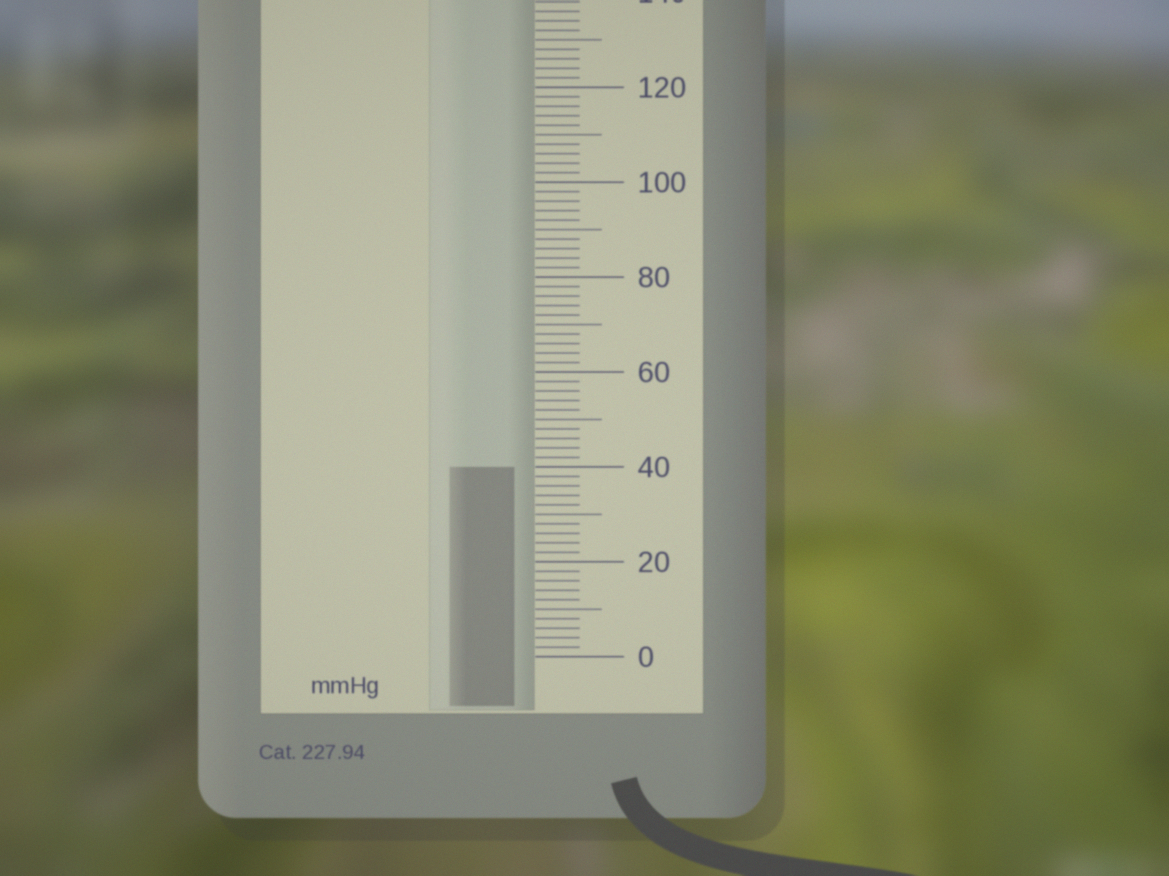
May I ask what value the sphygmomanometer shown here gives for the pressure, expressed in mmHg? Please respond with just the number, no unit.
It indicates 40
